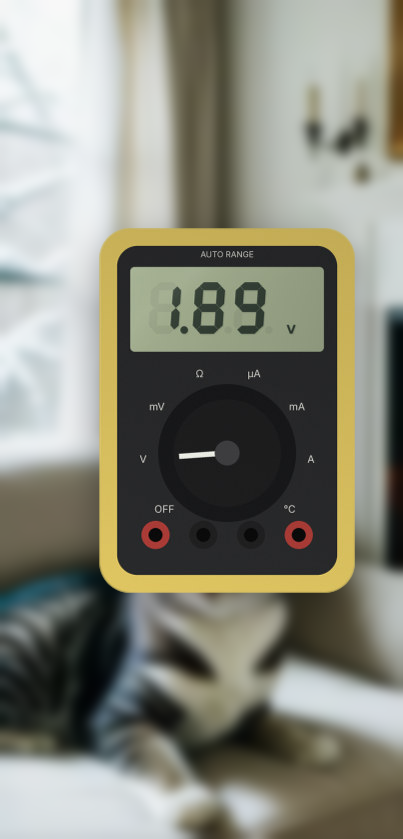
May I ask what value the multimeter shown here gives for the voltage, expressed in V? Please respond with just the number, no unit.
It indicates 1.89
